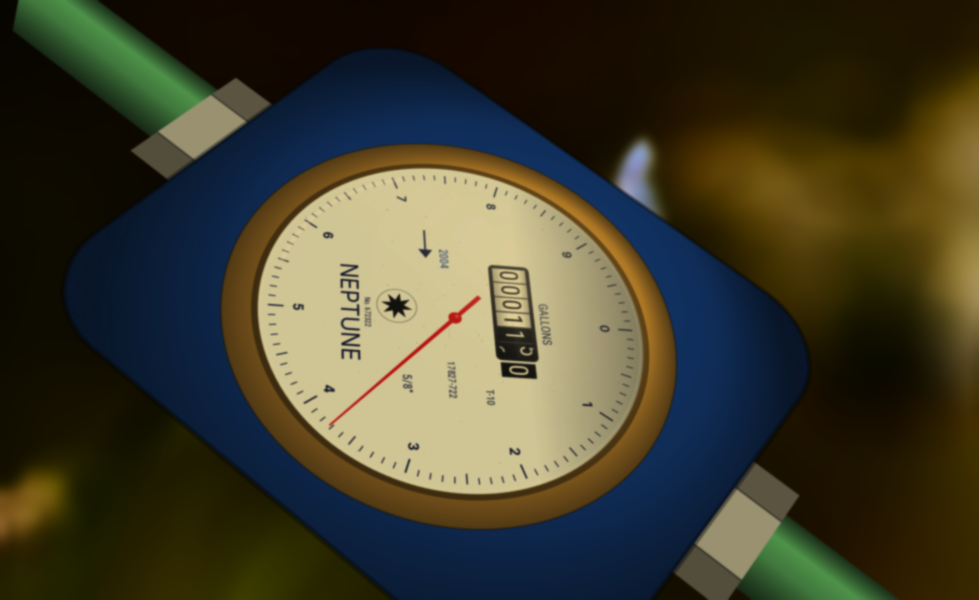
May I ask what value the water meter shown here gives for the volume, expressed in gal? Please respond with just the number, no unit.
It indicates 1153.7
